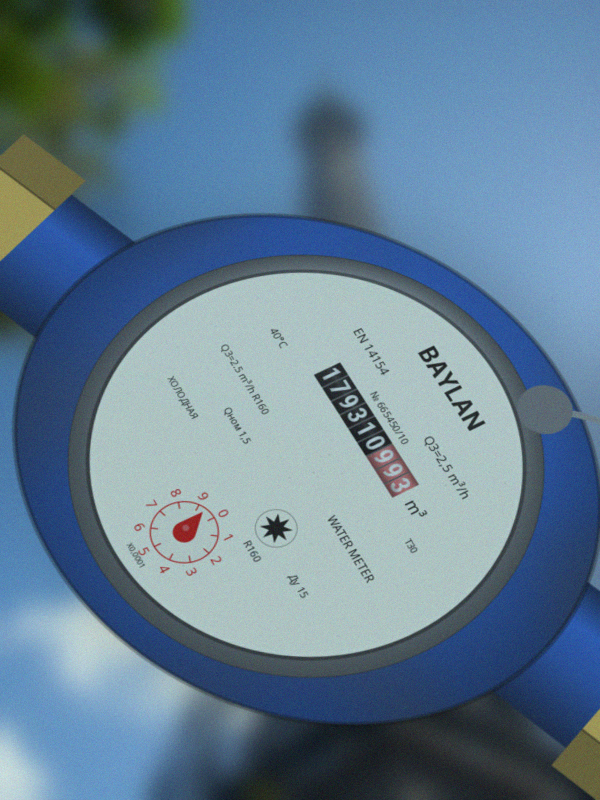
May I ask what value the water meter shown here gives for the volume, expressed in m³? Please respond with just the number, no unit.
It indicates 179310.9929
